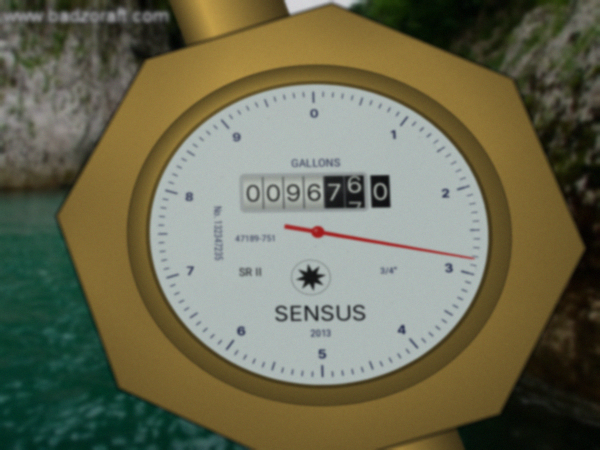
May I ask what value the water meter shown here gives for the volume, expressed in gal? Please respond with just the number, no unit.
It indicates 96762.8
